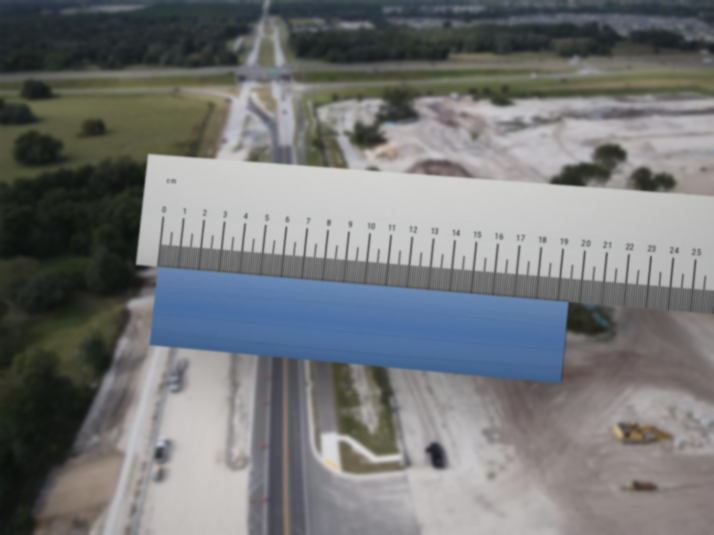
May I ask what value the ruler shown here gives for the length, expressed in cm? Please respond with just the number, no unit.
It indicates 19.5
